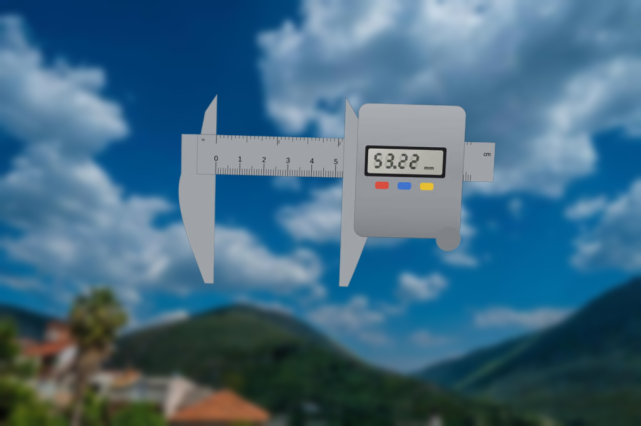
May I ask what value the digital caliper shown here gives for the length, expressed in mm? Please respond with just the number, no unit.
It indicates 53.22
